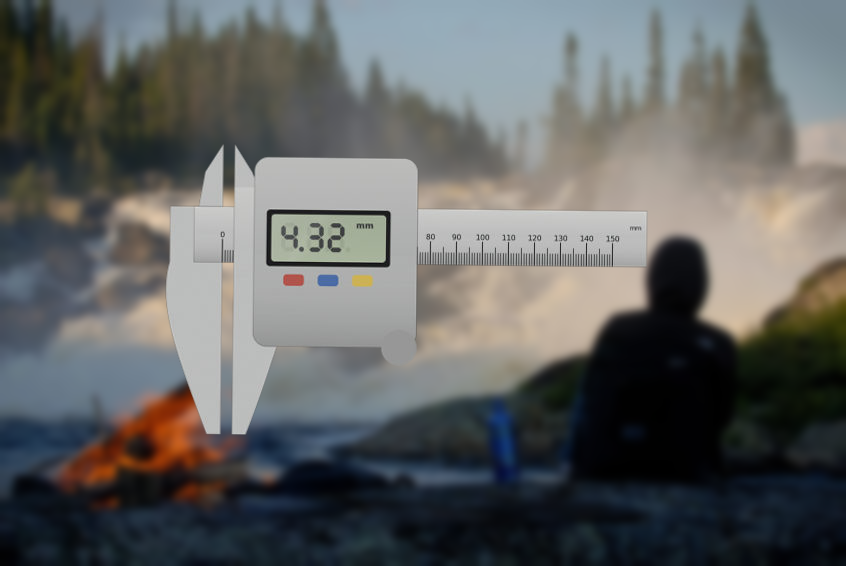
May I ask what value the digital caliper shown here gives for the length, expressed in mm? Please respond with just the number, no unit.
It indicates 4.32
